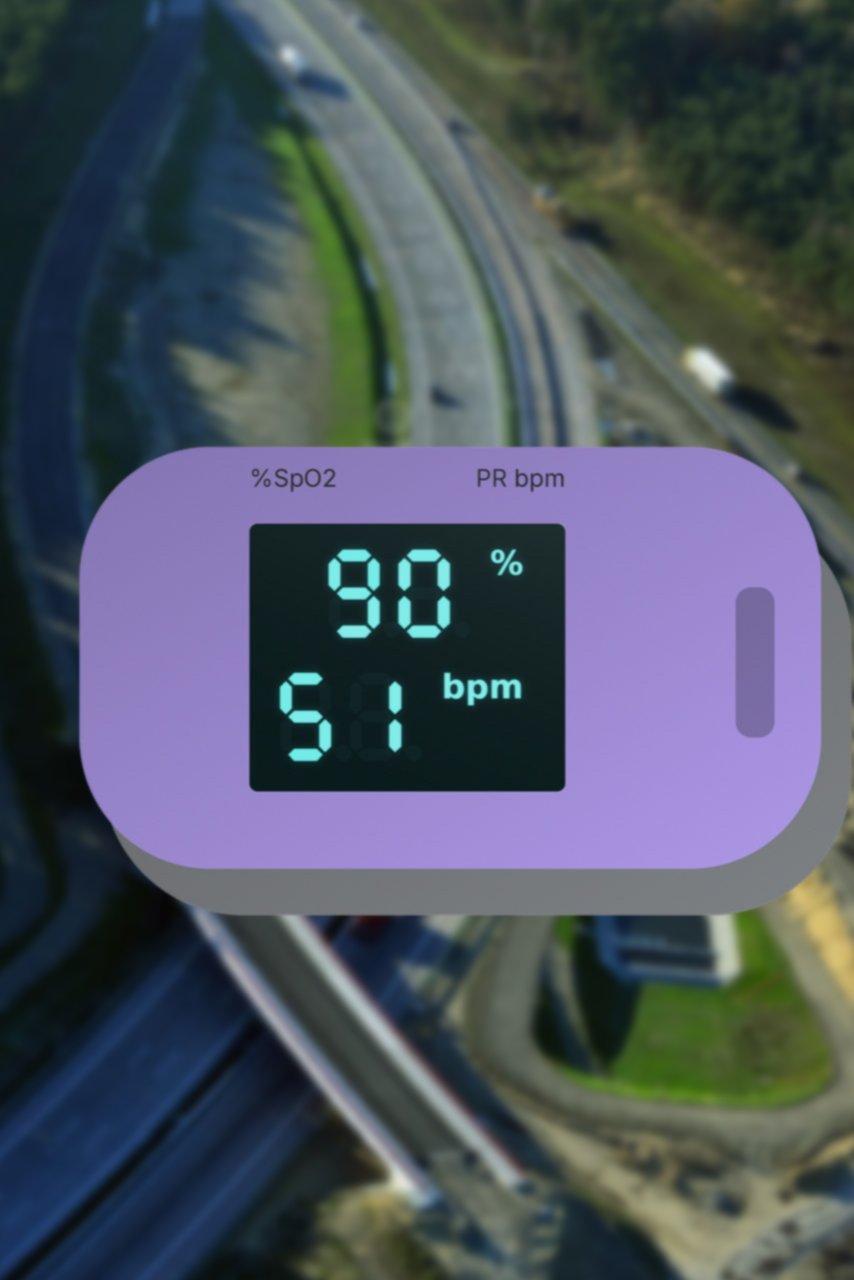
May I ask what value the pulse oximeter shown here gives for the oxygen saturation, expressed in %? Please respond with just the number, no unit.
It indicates 90
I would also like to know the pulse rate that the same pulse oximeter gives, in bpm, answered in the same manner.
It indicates 51
